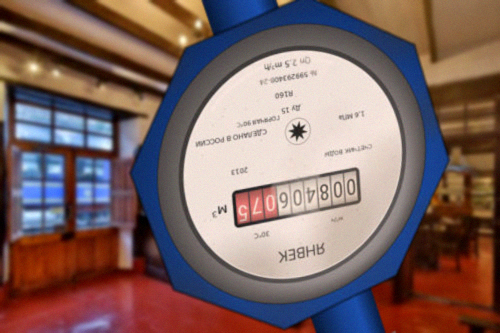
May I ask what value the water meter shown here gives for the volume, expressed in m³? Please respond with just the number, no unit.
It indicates 8406.075
